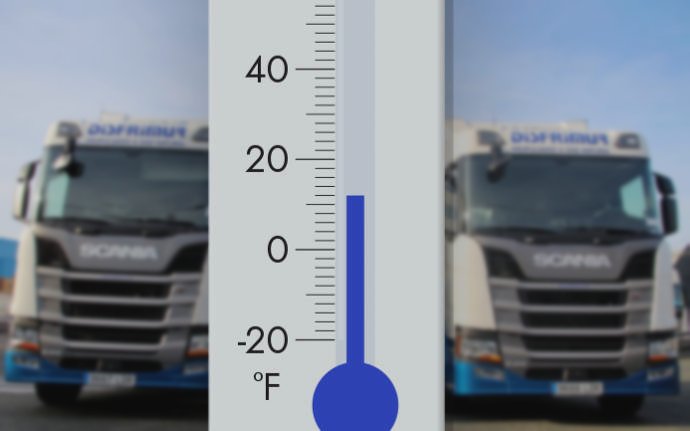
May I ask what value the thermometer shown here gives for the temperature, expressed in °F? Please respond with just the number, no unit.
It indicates 12
